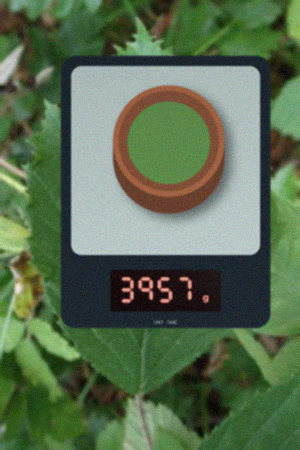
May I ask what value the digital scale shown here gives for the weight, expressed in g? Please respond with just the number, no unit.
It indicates 3957
